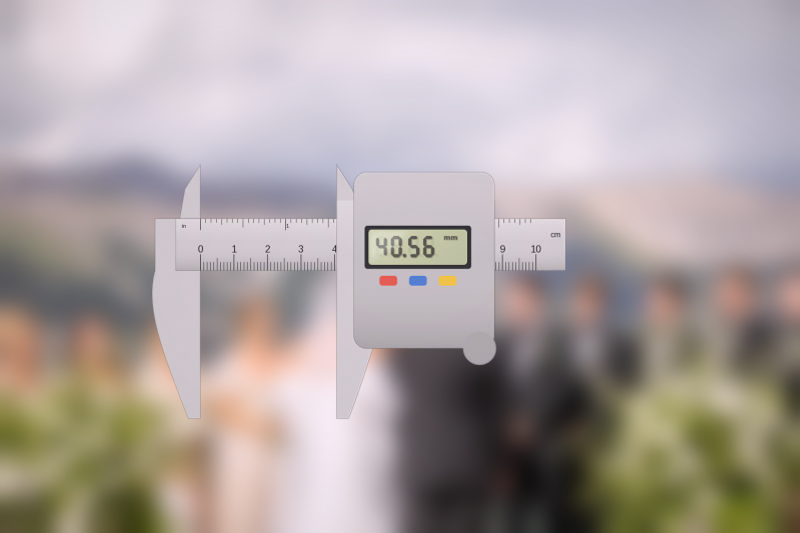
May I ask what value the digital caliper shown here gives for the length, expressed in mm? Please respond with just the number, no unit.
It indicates 40.56
